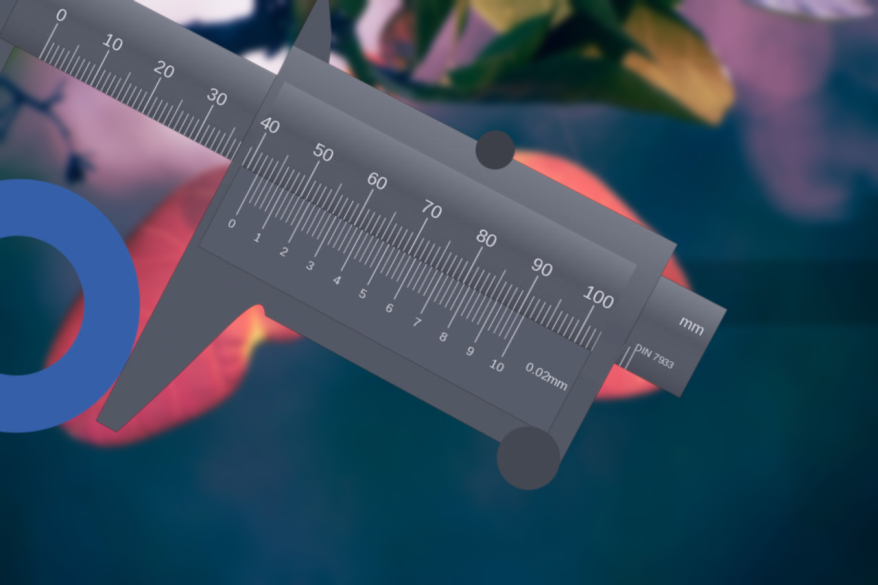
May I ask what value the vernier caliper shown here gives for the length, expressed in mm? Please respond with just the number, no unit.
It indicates 42.0
